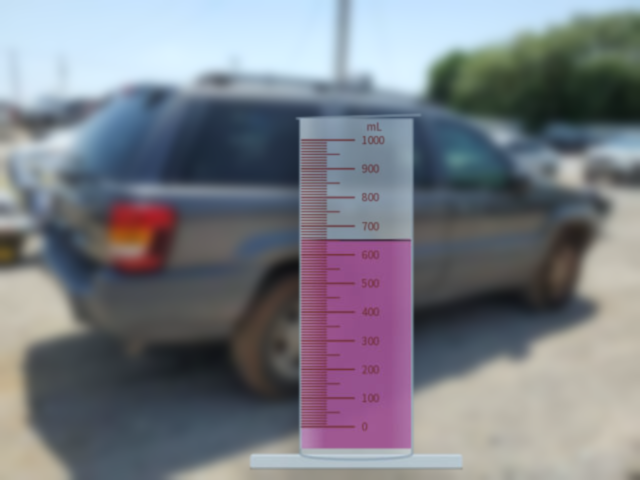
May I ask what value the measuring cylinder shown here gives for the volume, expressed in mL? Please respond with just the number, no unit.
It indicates 650
